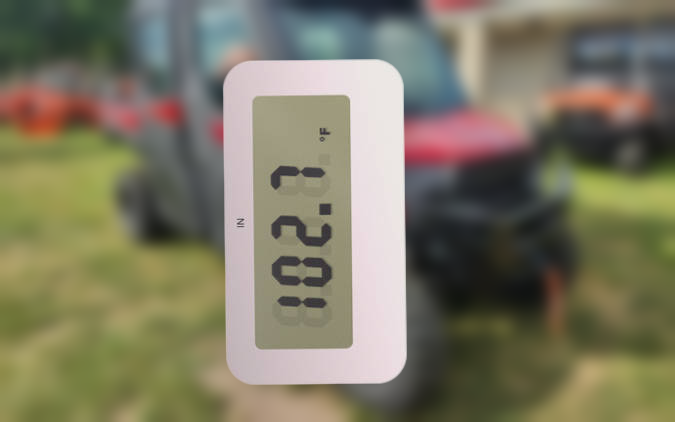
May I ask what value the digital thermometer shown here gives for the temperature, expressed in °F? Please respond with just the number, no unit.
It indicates 102.7
